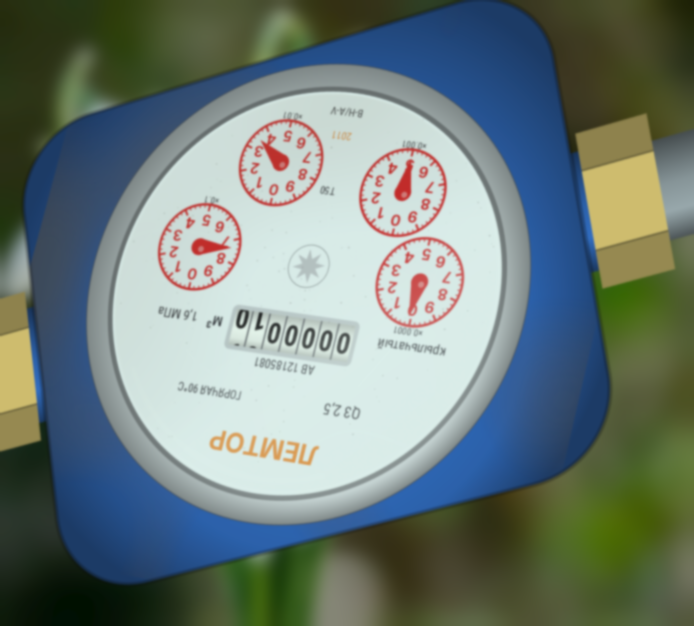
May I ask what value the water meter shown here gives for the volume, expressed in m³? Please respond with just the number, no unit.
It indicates 9.7350
